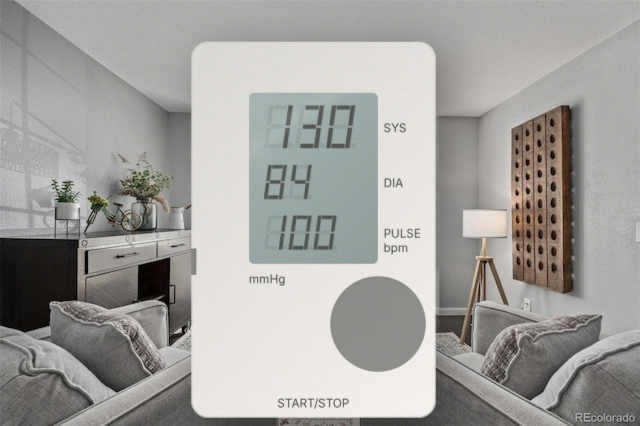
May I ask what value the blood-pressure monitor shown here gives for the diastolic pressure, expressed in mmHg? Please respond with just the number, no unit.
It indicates 84
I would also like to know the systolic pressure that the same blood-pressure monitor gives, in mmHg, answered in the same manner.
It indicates 130
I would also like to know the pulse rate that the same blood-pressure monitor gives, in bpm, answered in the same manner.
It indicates 100
